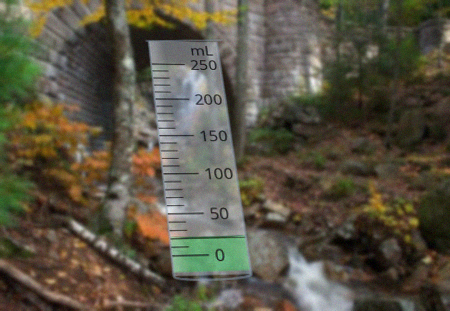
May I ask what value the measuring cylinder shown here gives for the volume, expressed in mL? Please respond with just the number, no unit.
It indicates 20
